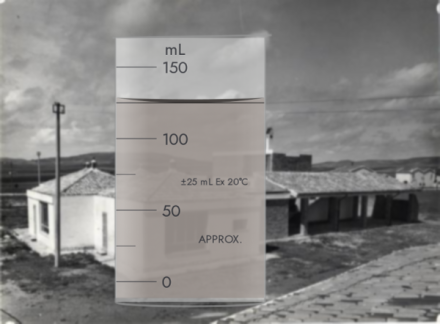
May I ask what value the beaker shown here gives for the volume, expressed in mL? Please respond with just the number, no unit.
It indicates 125
